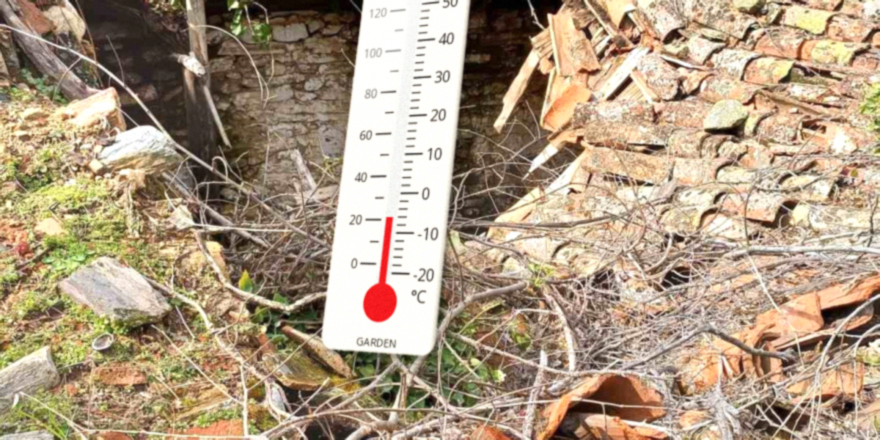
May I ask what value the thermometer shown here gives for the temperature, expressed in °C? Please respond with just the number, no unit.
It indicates -6
